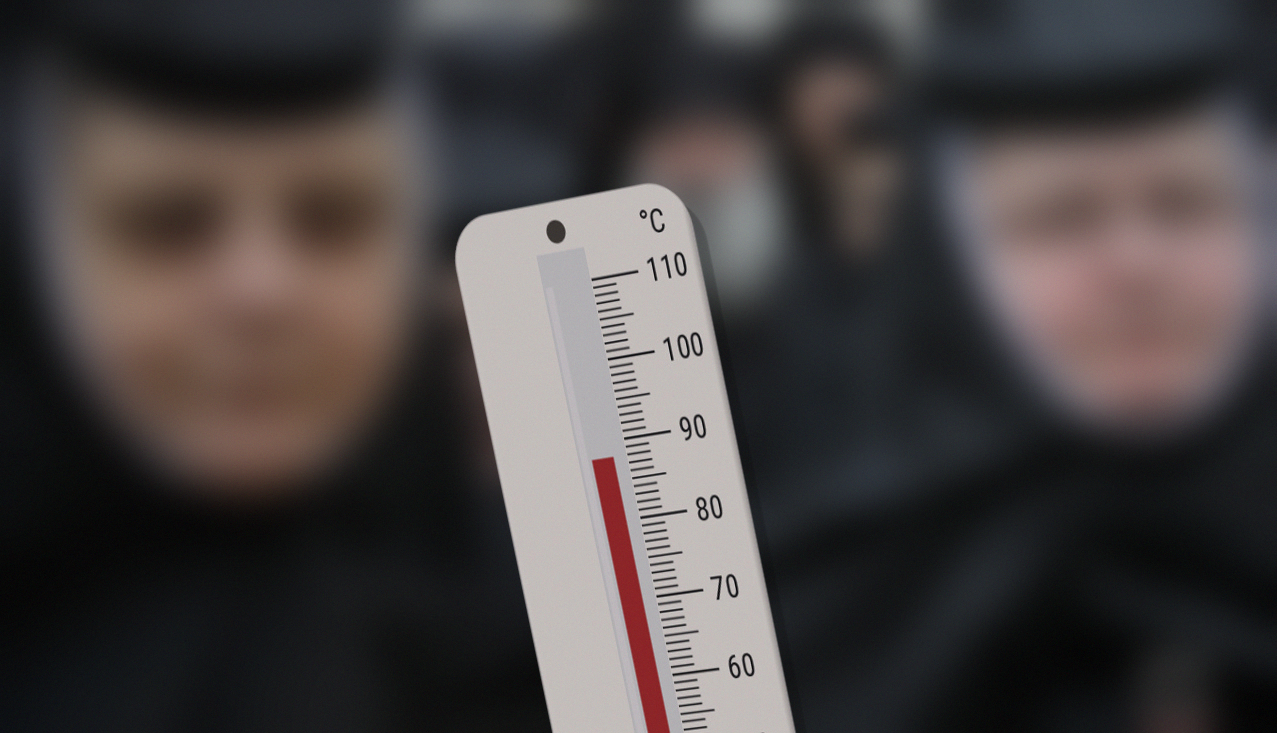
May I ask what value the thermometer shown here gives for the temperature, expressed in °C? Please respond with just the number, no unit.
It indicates 88
